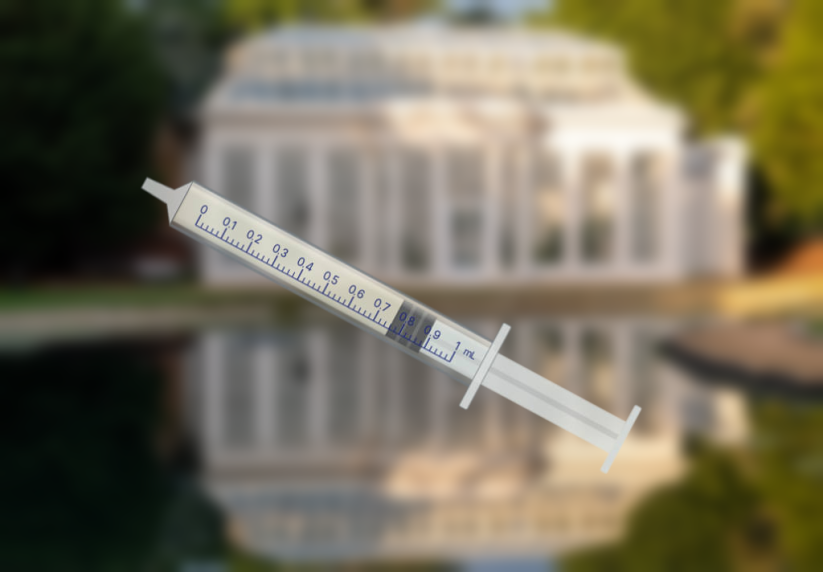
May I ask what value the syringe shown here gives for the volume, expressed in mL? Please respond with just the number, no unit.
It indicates 0.76
